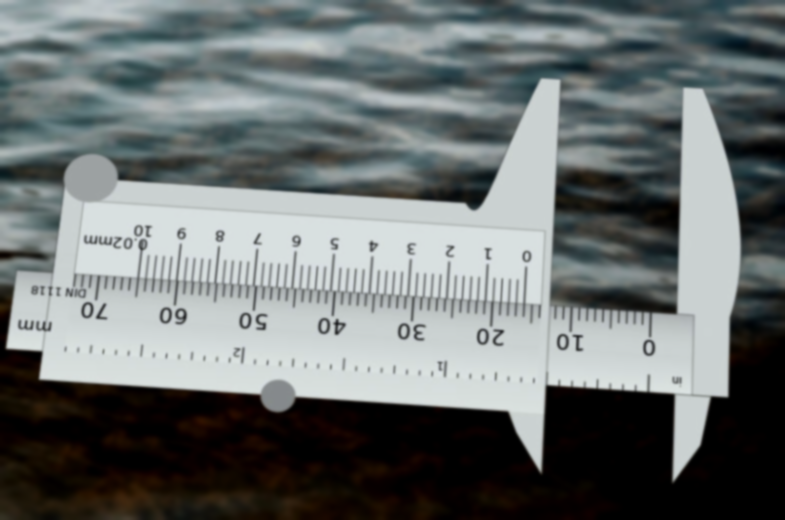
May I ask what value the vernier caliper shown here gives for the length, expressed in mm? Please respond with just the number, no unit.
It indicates 16.0
